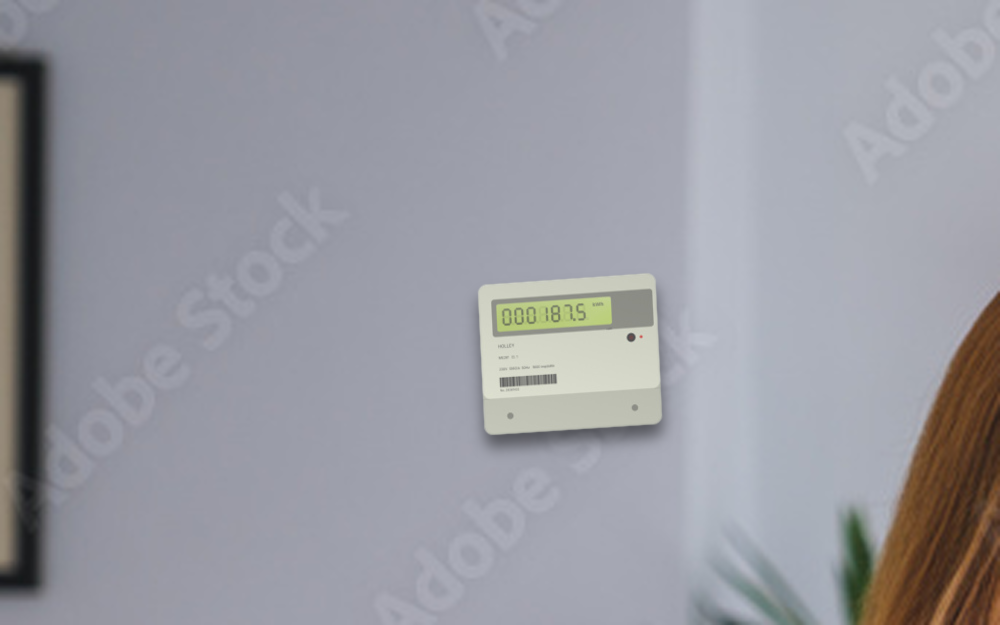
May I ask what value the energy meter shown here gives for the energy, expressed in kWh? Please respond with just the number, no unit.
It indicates 187.5
